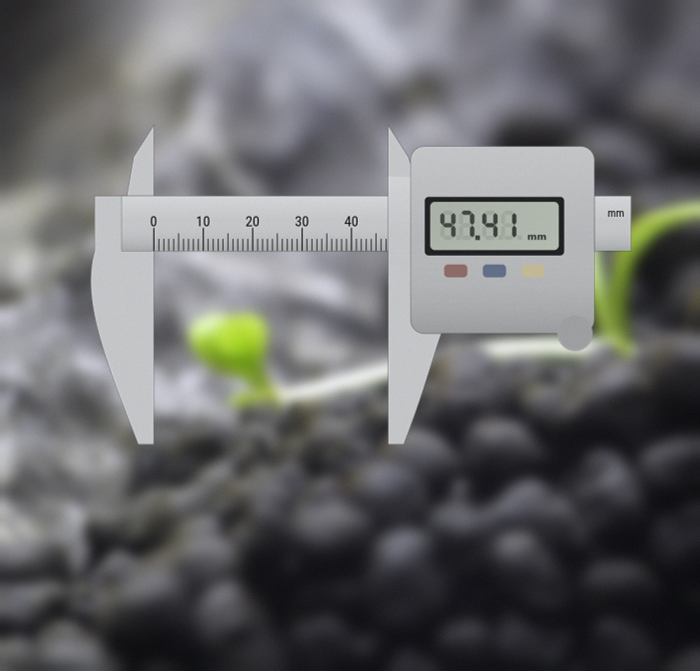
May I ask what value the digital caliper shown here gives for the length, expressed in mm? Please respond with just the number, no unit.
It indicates 47.41
